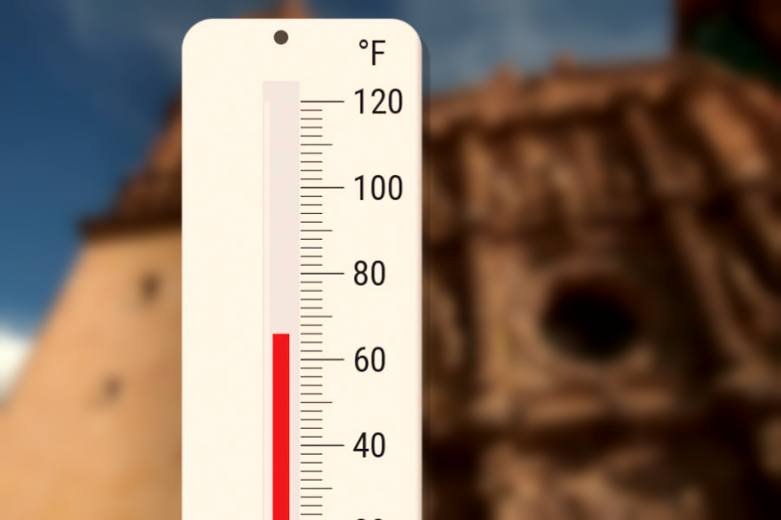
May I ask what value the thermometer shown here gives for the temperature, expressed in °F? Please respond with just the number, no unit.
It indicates 66
